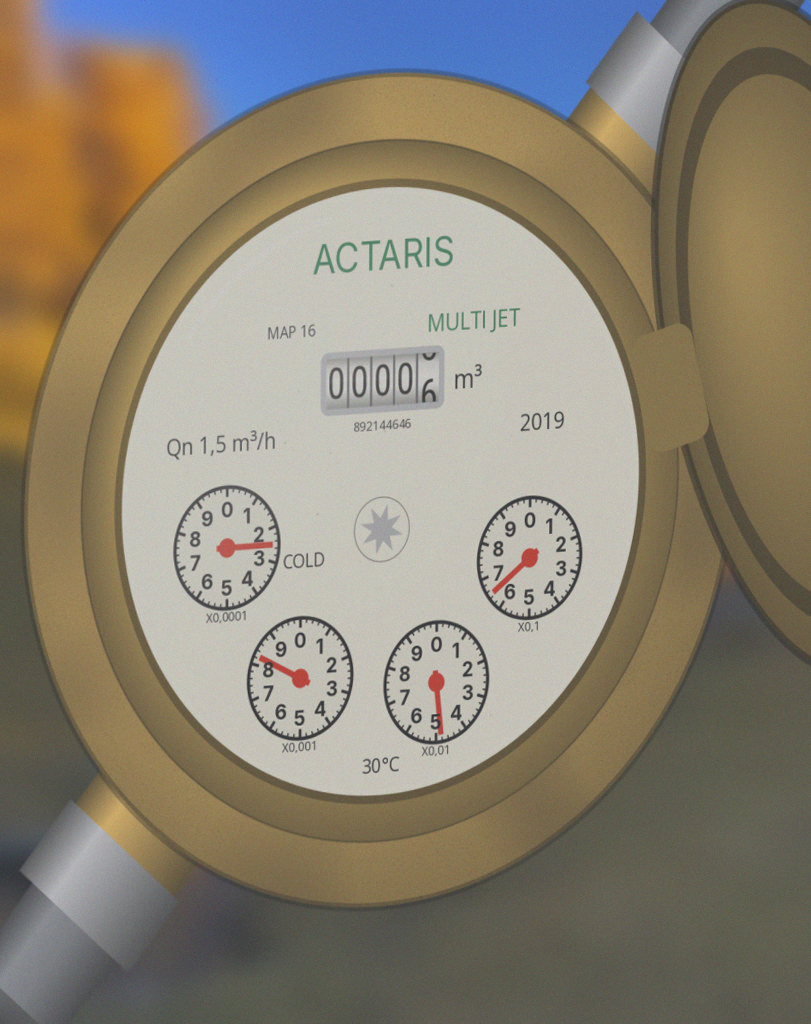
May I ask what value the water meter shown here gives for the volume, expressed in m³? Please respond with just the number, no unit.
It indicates 5.6482
